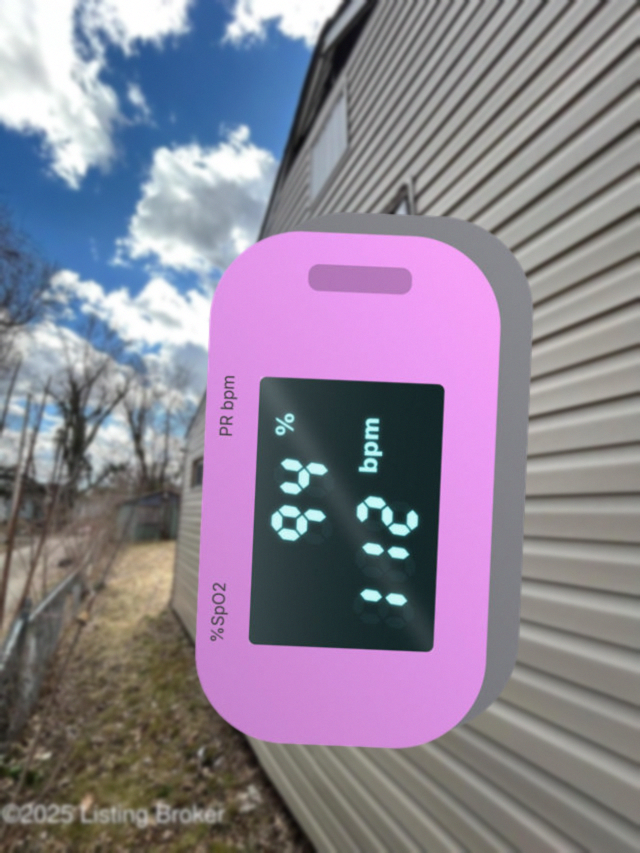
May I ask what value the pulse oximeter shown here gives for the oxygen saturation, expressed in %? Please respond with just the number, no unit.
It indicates 94
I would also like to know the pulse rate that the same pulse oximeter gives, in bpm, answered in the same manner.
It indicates 112
